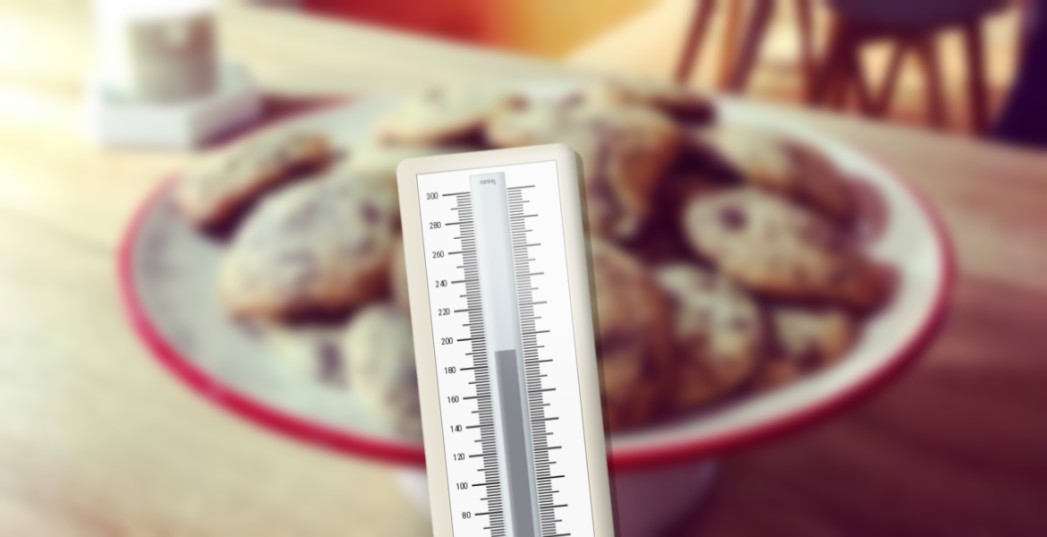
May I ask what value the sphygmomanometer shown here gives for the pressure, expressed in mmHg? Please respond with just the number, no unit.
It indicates 190
